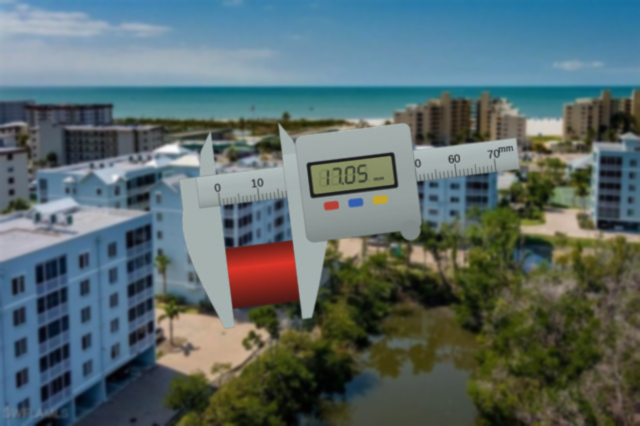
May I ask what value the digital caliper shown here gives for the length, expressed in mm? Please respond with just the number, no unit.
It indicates 17.05
